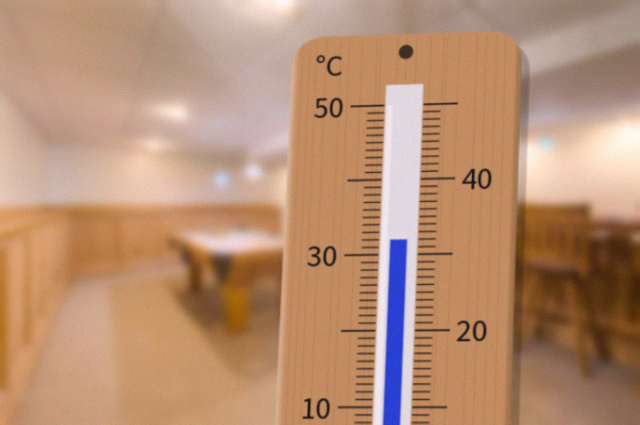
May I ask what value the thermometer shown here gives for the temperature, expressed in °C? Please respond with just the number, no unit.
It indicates 32
